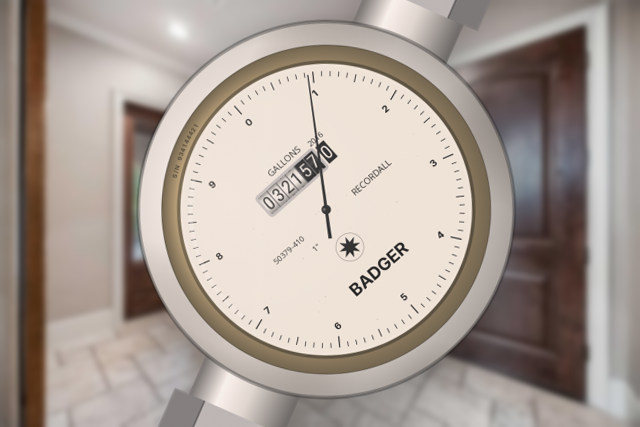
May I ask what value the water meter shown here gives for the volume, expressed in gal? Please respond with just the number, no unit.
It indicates 321570.9
